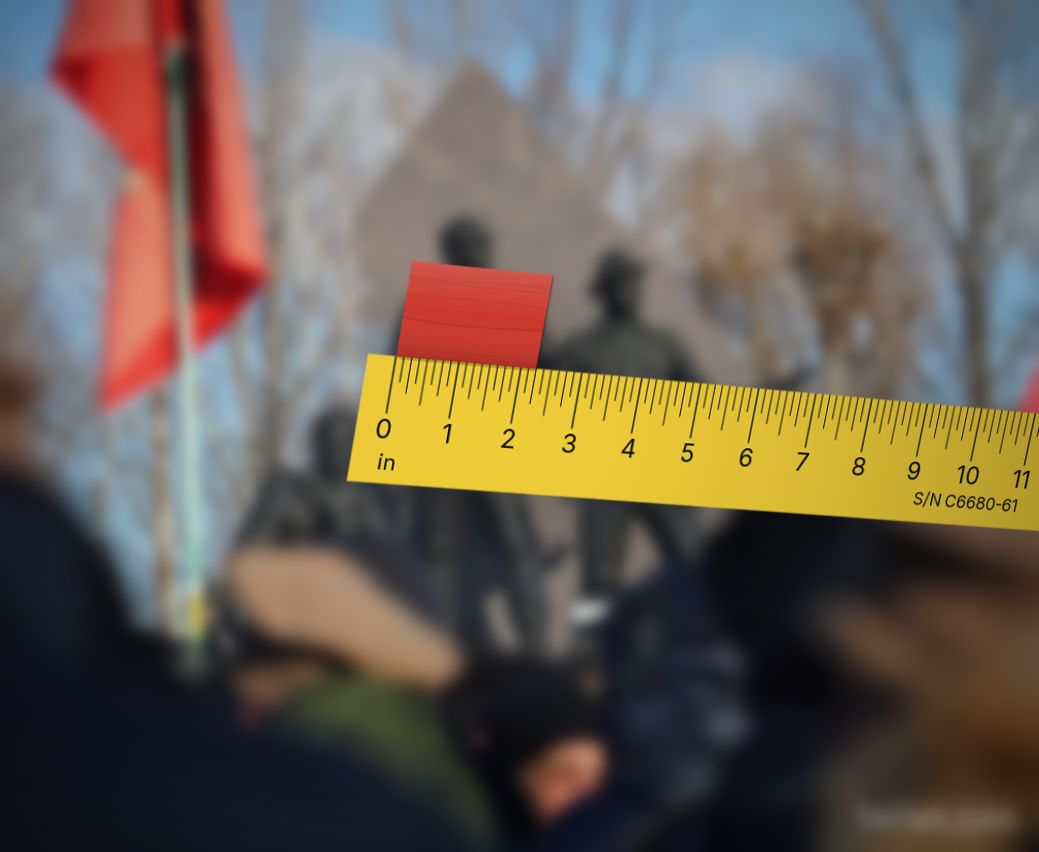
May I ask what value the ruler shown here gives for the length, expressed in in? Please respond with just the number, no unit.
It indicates 2.25
